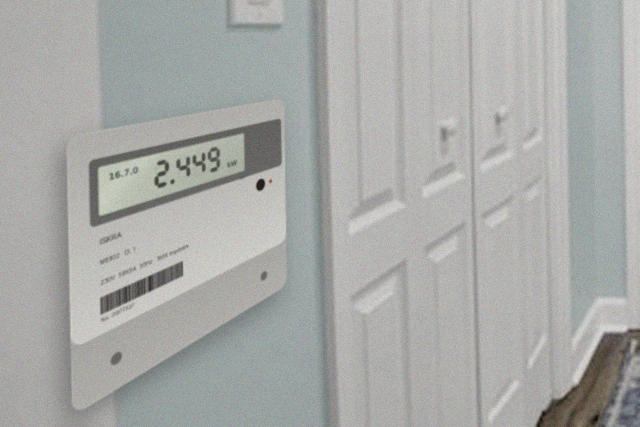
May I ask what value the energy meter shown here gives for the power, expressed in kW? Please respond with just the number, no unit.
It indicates 2.449
